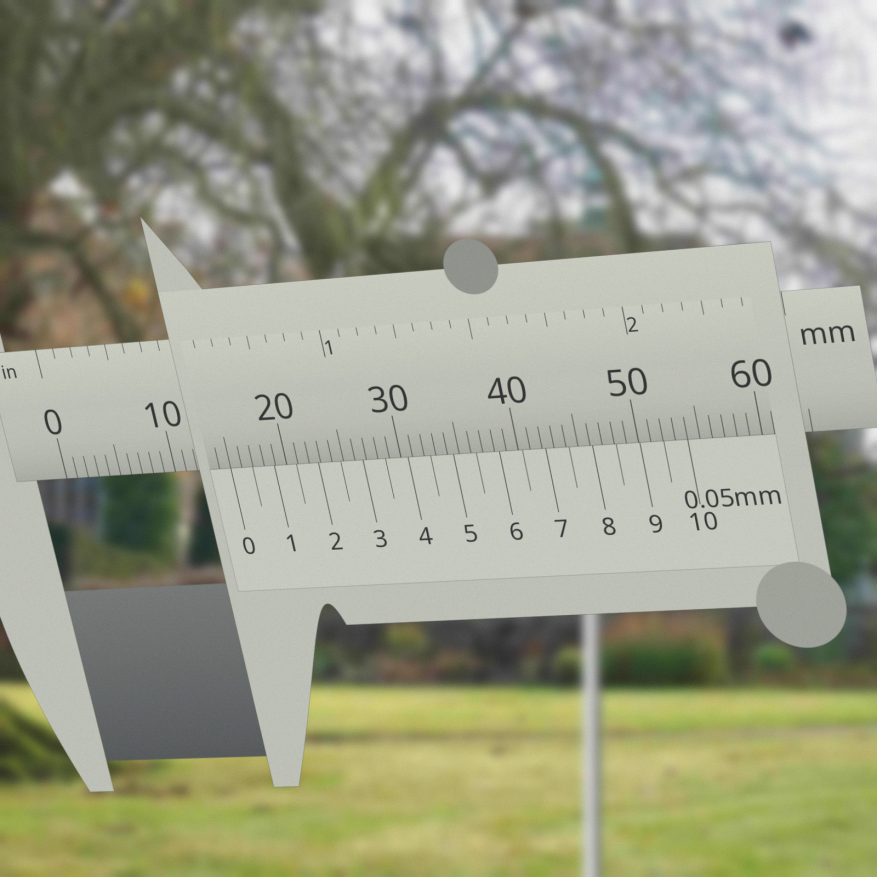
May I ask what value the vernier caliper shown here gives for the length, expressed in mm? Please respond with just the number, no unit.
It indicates 15.0
